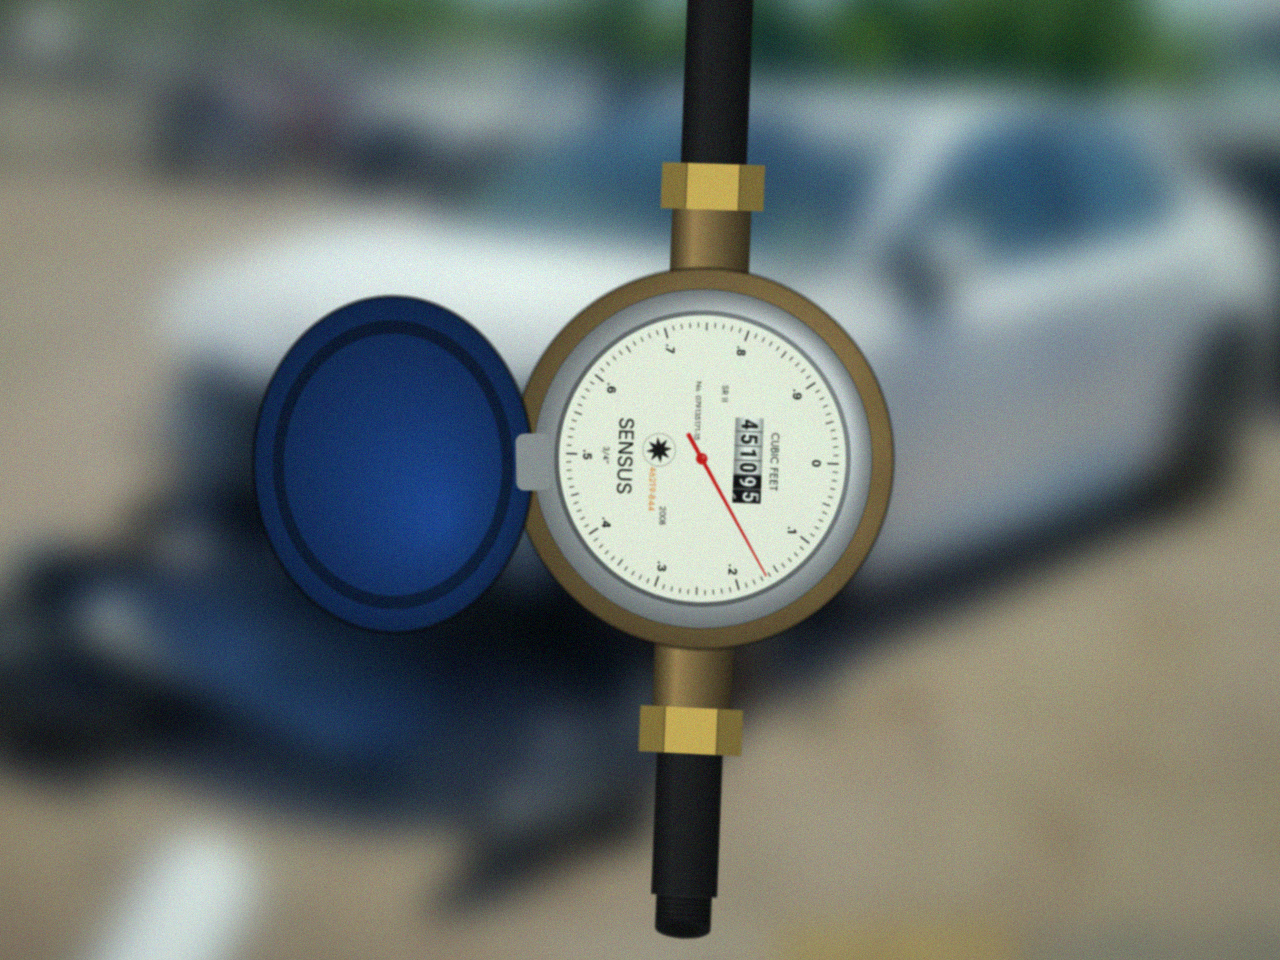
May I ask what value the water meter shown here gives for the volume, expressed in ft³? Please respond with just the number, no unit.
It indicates 451095.16
